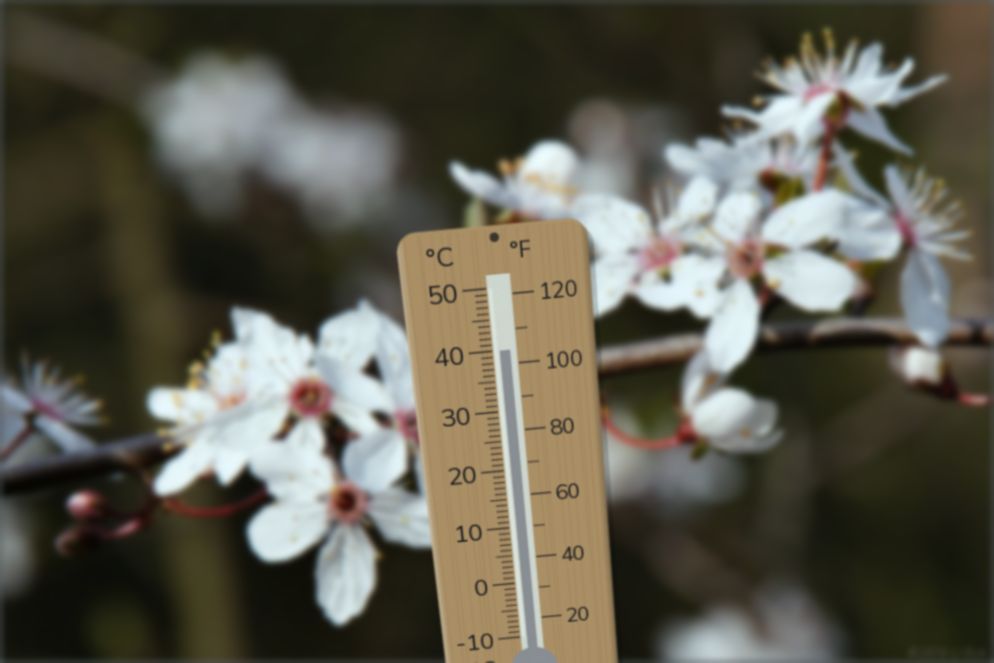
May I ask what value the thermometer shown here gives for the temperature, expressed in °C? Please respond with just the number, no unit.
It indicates 40
